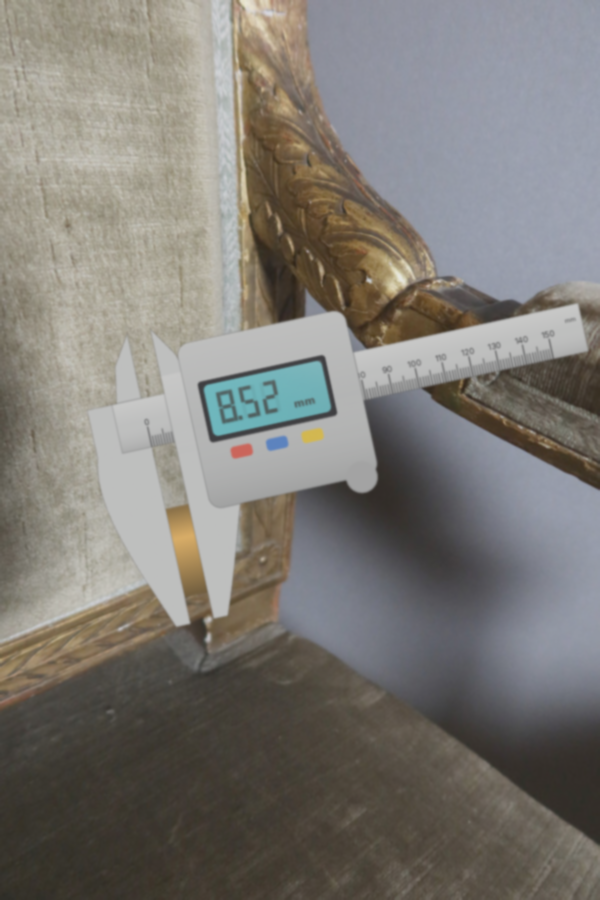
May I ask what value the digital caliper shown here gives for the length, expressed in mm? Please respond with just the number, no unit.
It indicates 8.52
